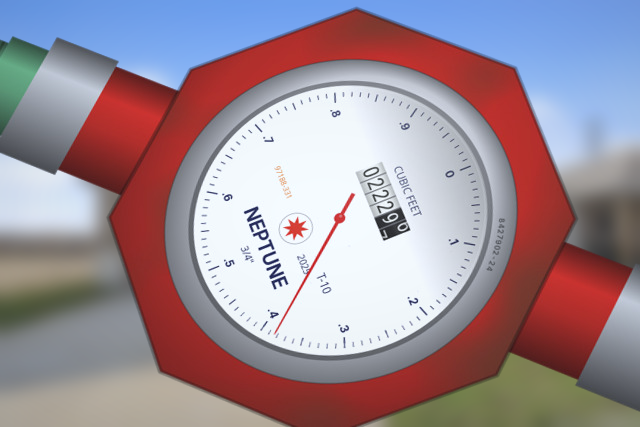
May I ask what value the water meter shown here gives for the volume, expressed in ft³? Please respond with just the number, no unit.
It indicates 22296.38
